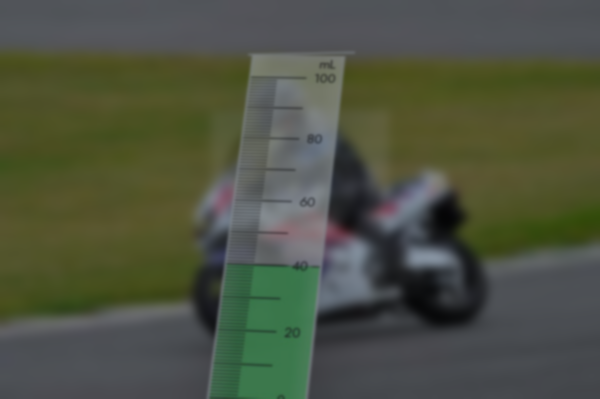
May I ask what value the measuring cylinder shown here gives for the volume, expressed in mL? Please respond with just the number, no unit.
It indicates 40
